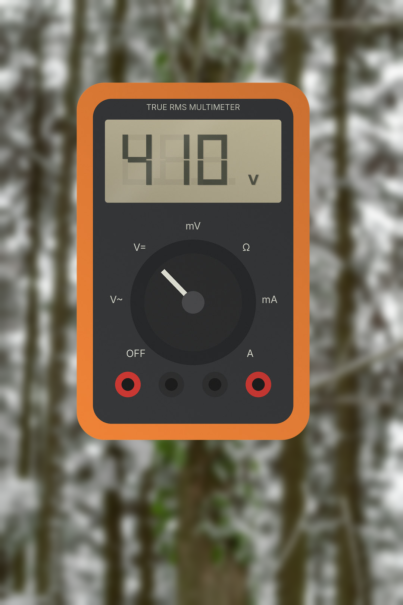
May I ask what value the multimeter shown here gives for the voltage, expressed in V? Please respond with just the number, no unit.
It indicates 410
